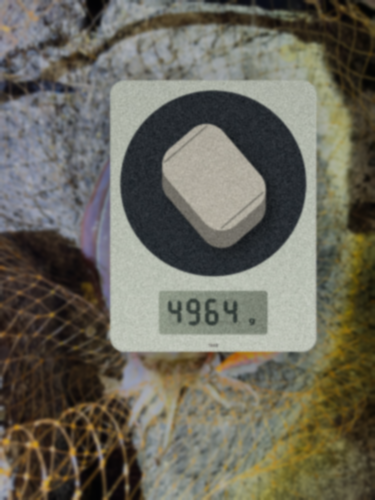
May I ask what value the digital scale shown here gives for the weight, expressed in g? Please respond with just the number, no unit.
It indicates 4964
